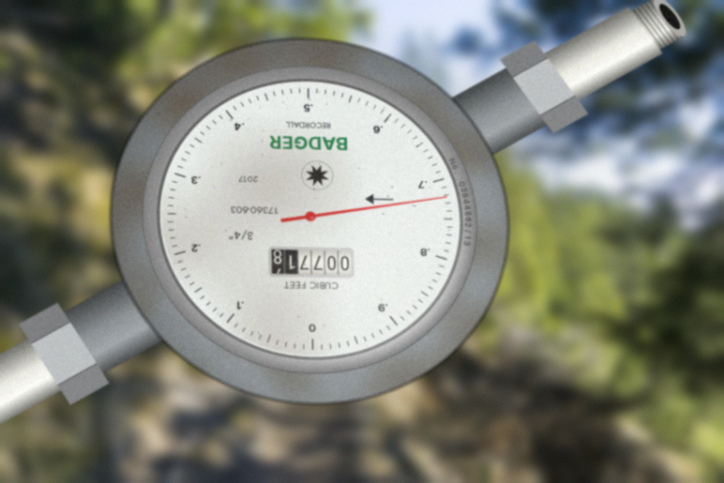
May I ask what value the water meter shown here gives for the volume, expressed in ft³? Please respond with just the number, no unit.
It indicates 7717.72
